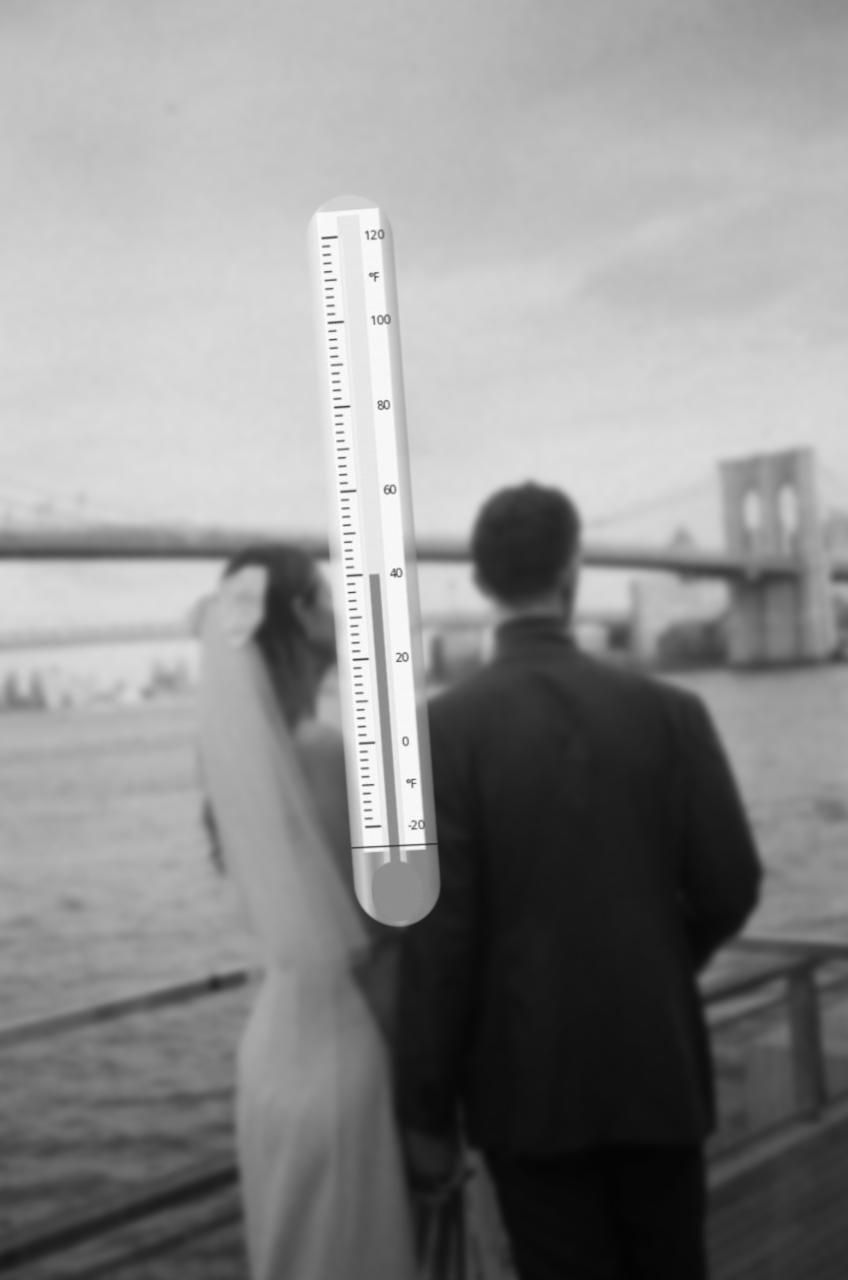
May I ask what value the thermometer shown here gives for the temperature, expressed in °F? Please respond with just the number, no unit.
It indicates 40
